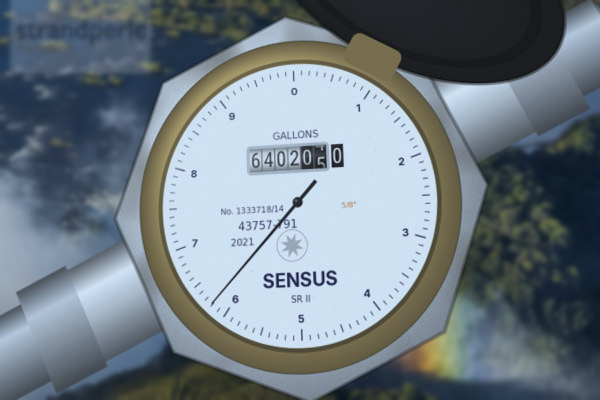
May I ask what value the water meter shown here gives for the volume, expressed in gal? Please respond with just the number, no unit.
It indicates 6402046.2
